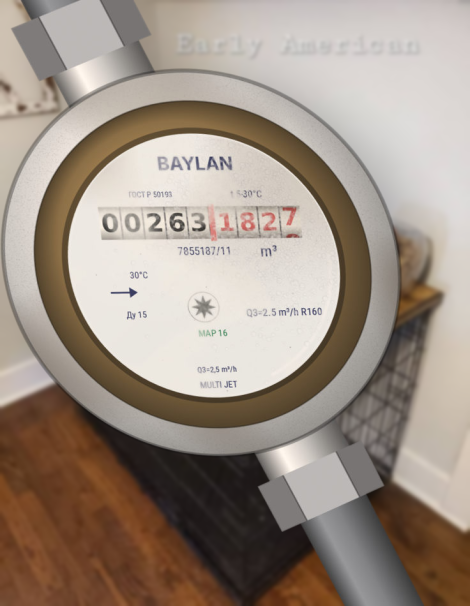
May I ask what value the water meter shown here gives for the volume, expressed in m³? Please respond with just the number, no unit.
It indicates 263.1827
